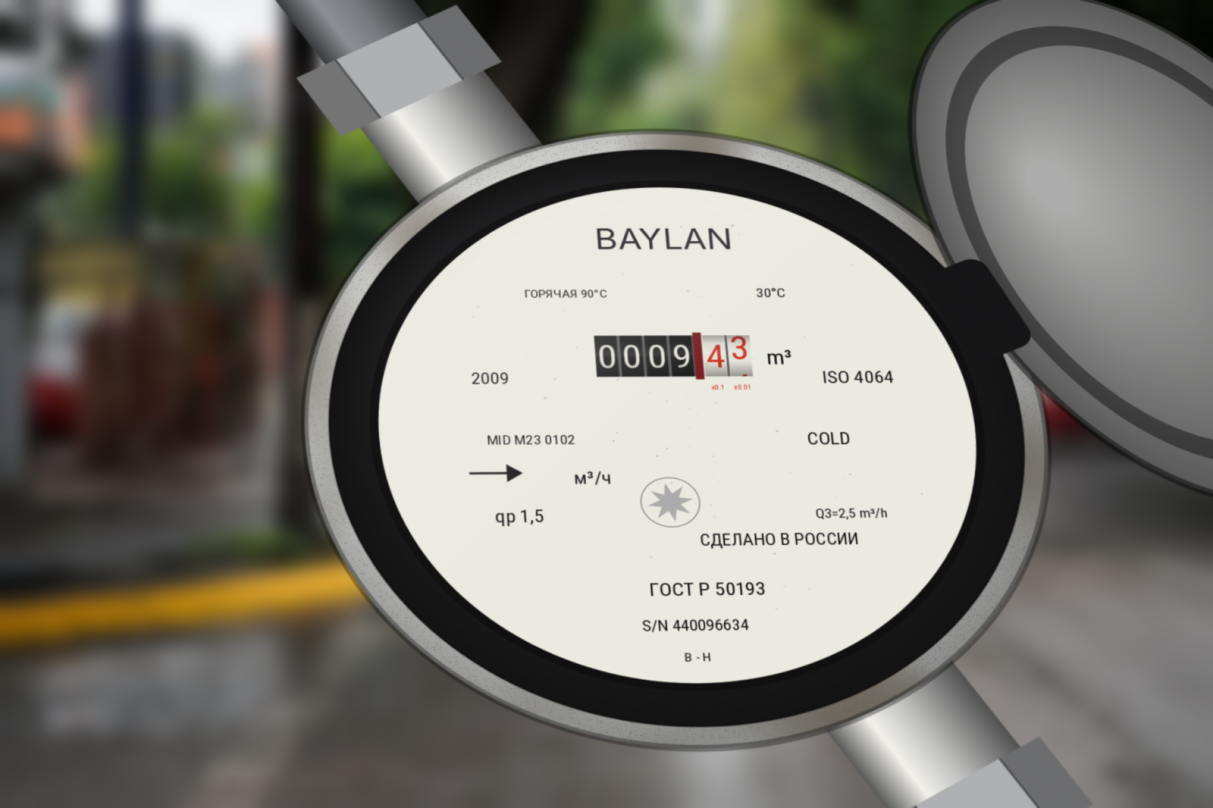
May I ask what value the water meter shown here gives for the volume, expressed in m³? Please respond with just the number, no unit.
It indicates 9.43
